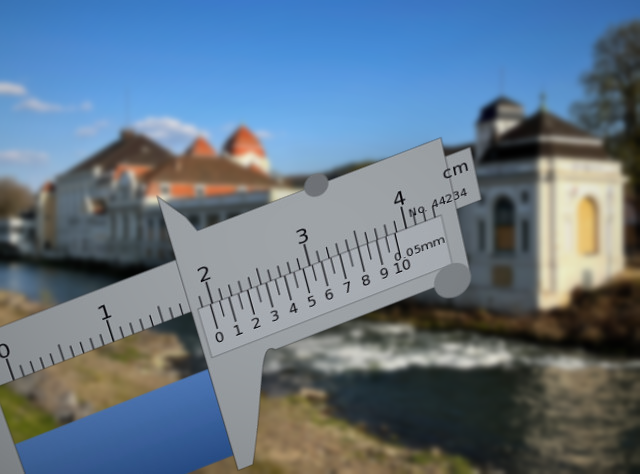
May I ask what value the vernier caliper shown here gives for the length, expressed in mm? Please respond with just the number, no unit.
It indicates 19.8
